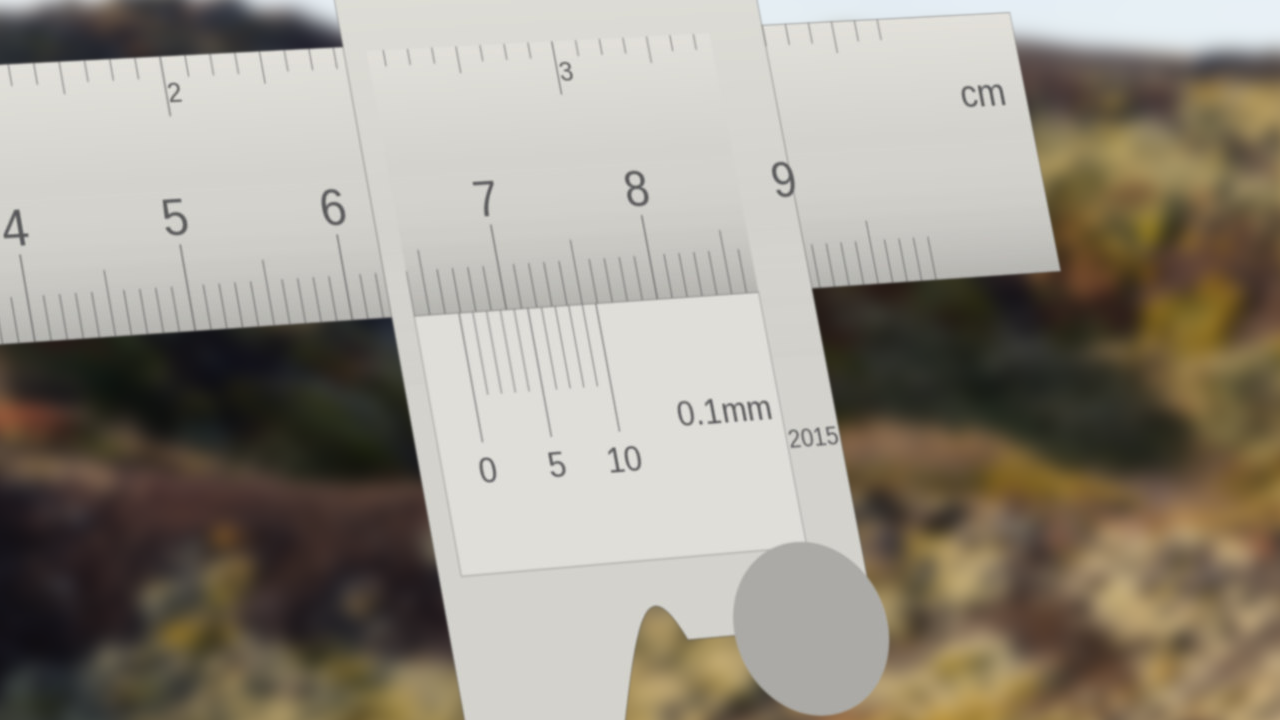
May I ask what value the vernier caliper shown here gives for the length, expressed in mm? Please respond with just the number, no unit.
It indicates 66.9
